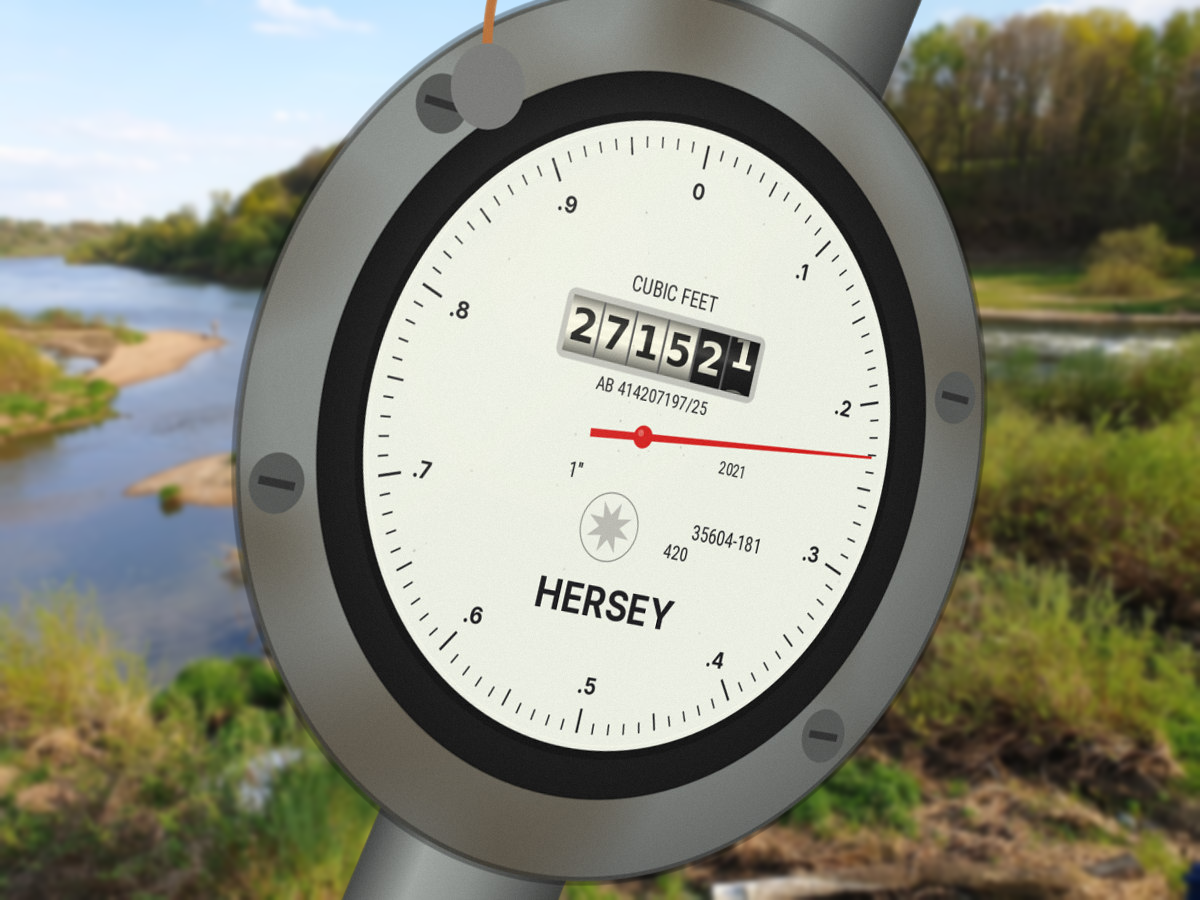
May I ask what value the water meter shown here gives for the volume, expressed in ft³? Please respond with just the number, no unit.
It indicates 271521.23
